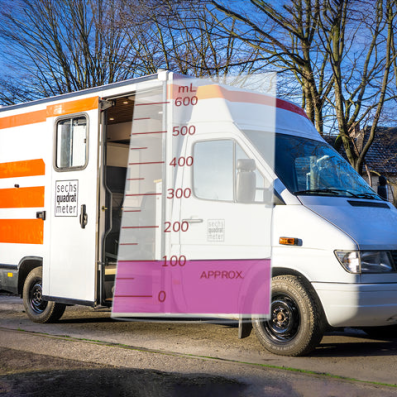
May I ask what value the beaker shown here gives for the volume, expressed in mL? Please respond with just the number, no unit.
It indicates 100
